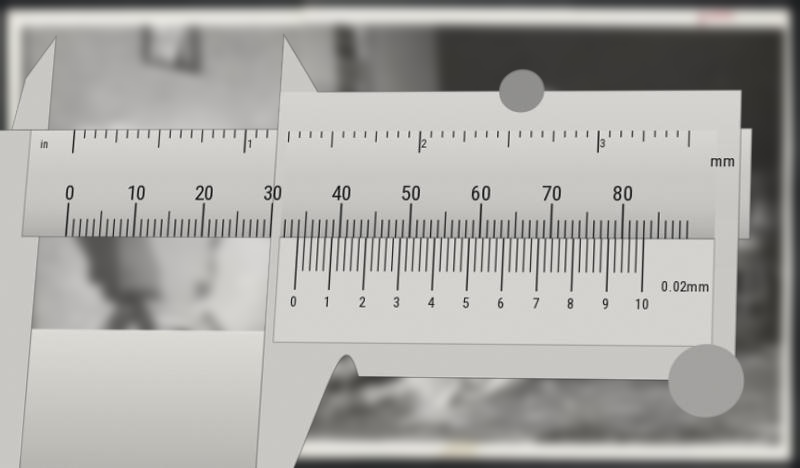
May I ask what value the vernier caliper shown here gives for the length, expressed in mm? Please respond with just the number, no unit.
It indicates 34.0
